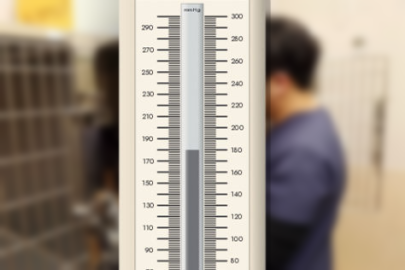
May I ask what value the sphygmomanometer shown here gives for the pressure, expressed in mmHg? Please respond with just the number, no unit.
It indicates 180
